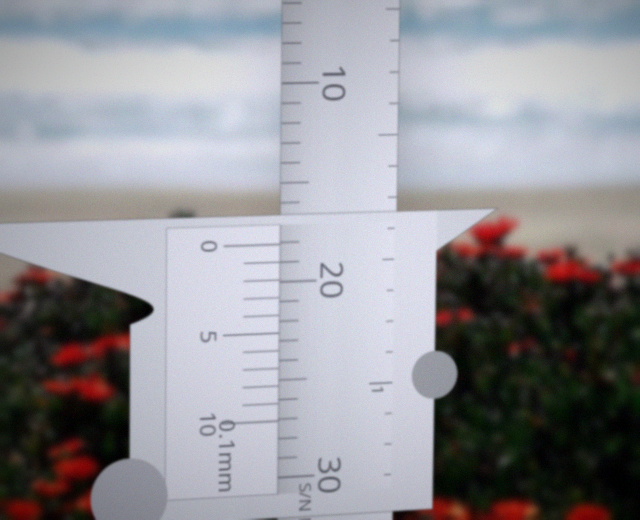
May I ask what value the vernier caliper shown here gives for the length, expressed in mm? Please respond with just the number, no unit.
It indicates 18.1
